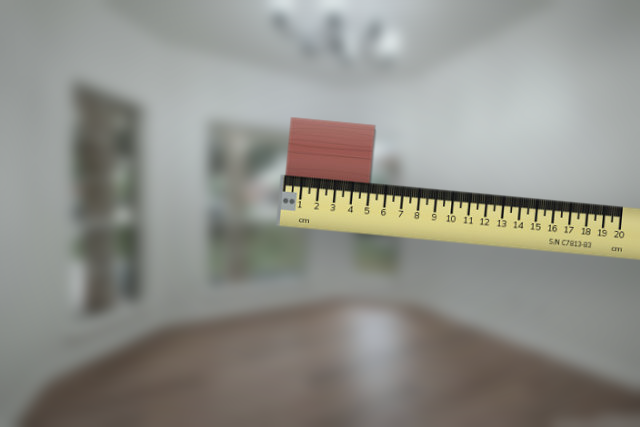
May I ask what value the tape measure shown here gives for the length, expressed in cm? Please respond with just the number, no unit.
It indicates 5
